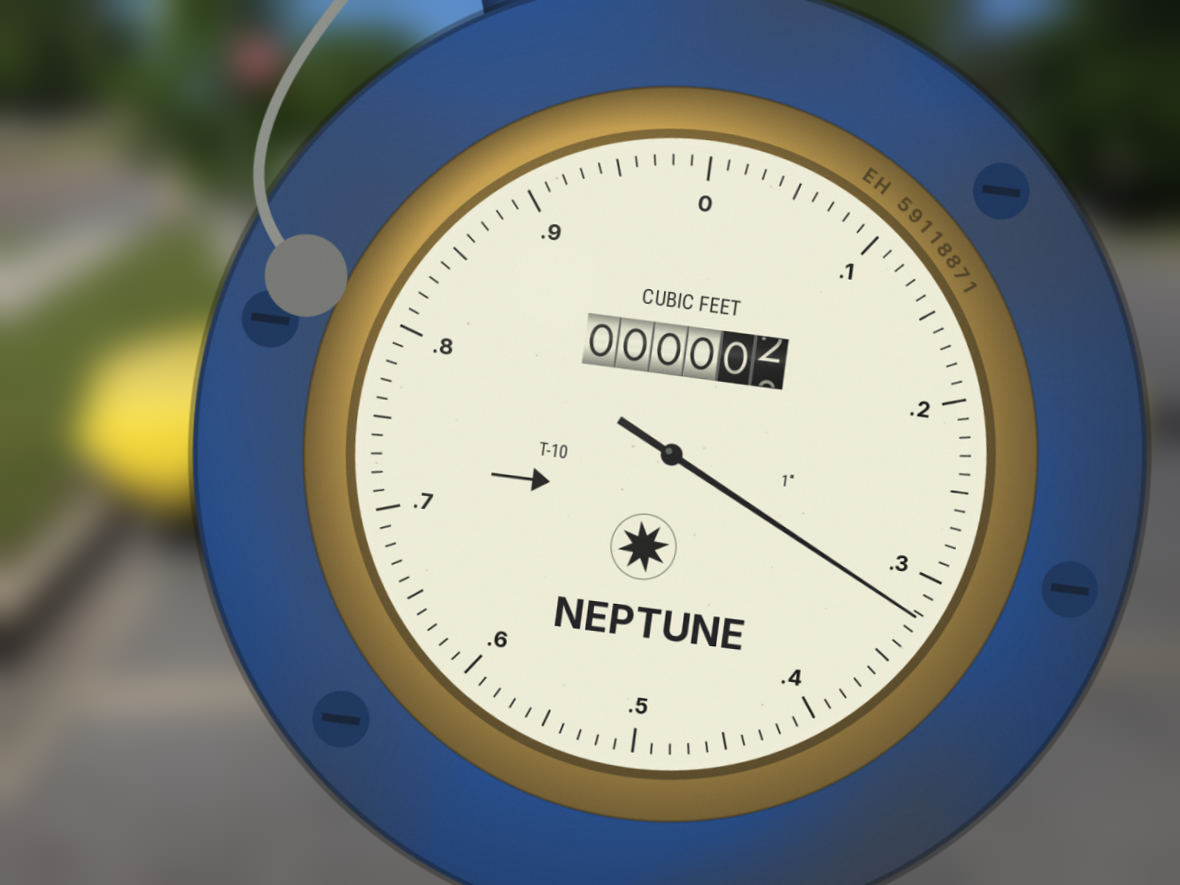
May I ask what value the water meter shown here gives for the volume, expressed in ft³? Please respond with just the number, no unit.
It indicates 2.32
